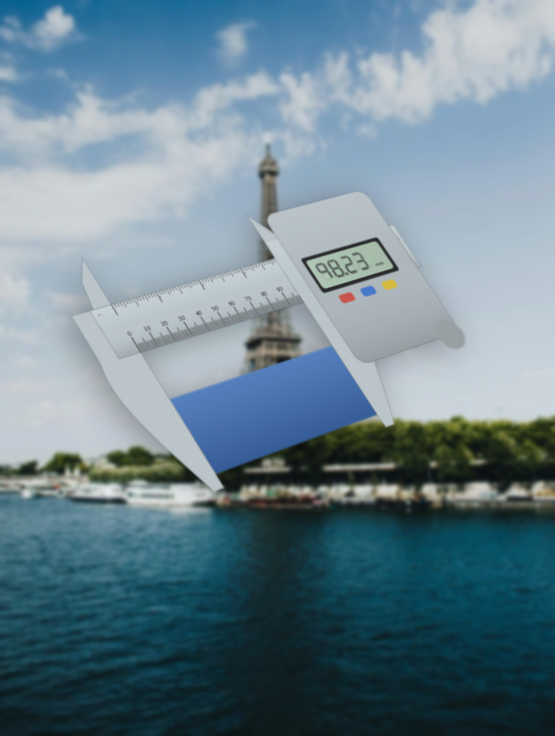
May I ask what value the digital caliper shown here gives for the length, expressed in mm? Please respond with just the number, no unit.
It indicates 98.23
